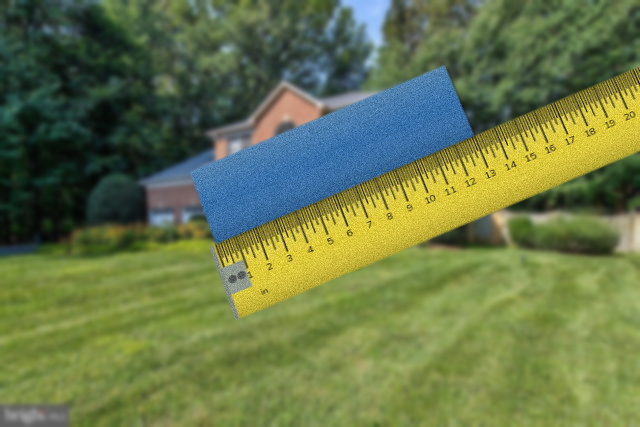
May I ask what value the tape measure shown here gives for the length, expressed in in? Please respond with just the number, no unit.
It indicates 13
